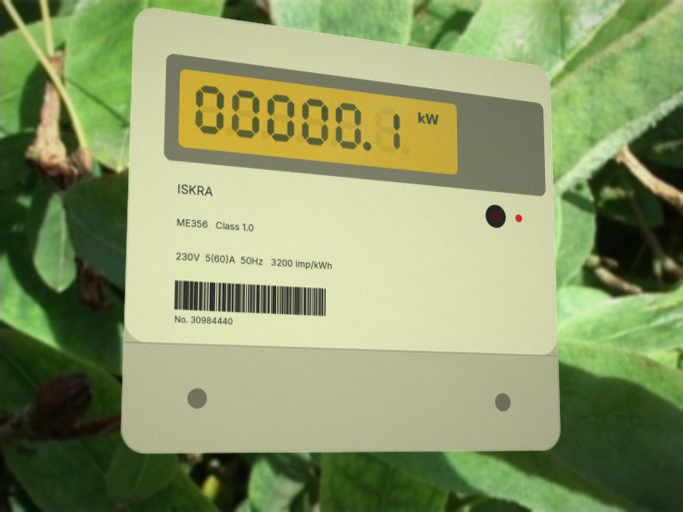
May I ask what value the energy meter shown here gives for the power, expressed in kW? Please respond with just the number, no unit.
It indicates 0.1
